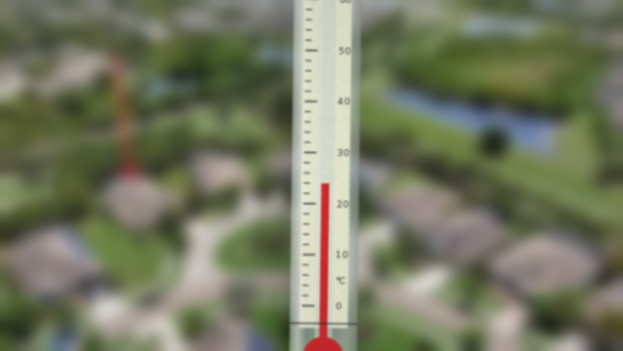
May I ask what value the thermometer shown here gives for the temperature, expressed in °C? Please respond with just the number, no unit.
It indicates 24
